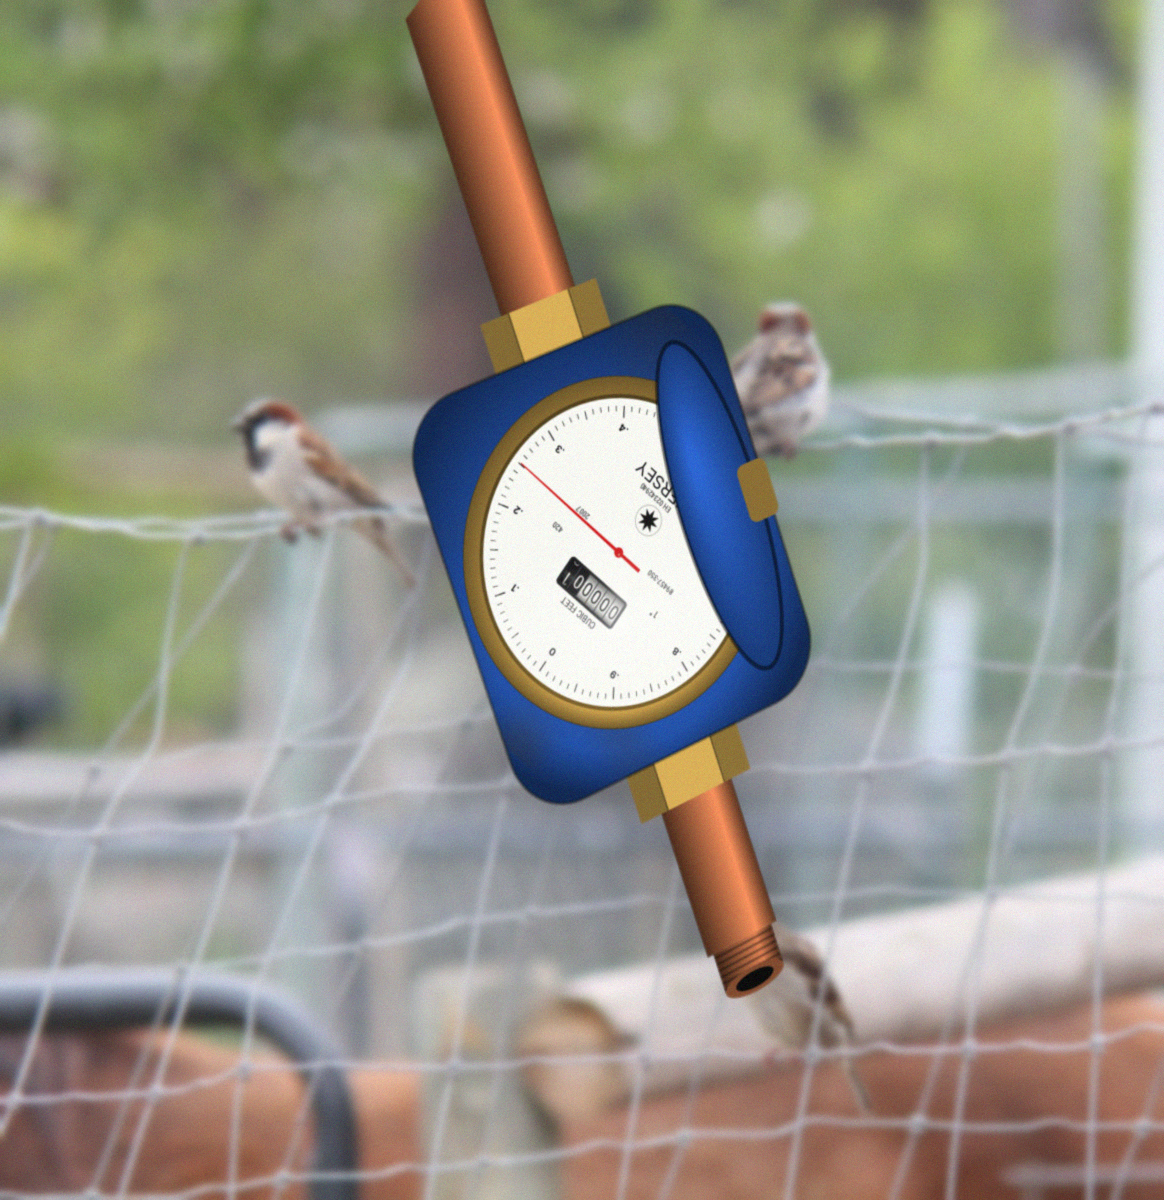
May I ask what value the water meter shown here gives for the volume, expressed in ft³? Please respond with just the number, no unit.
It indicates 1.25
